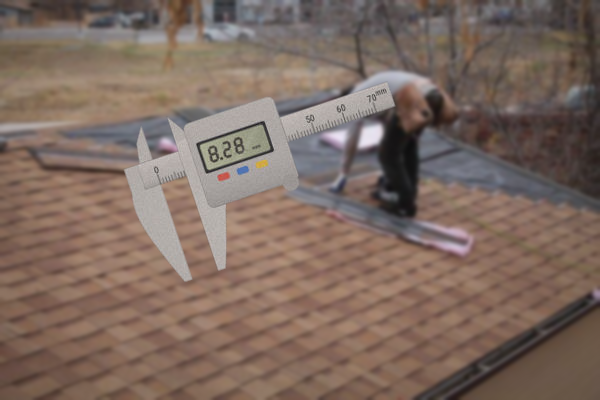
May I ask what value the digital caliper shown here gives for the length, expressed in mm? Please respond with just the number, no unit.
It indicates 8.28
